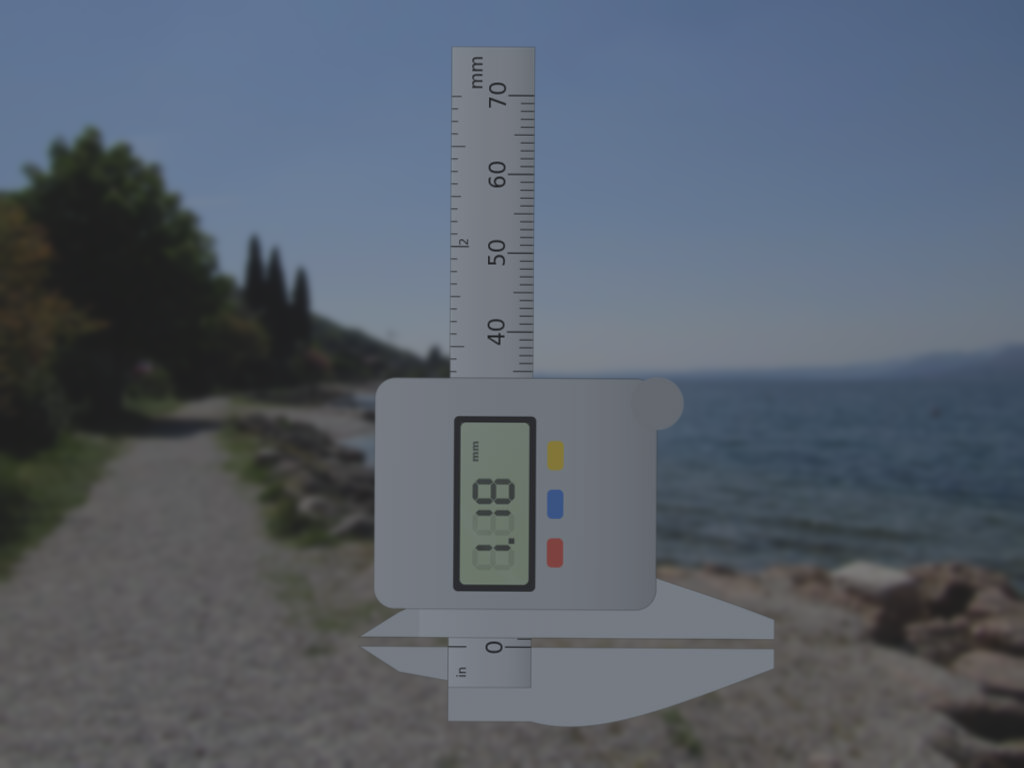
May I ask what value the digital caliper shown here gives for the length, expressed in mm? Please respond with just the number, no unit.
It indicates 1.18
